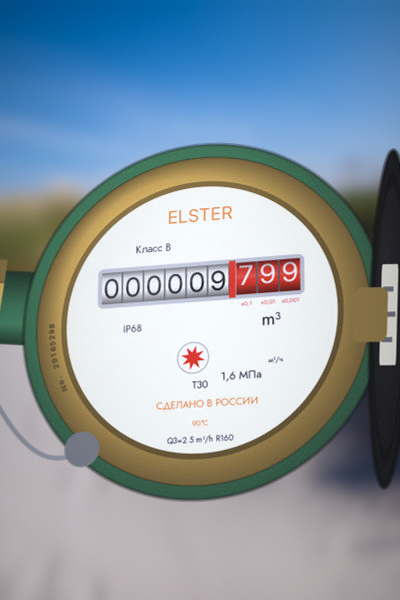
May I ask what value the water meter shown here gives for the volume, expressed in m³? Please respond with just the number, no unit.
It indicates 9.799
